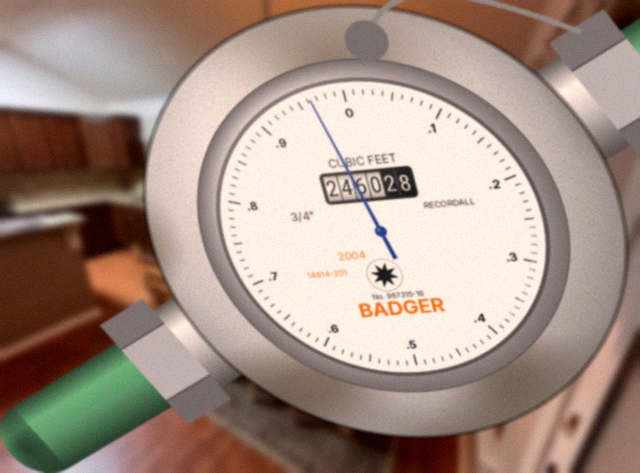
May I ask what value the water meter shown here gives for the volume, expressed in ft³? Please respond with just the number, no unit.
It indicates 246027.96
